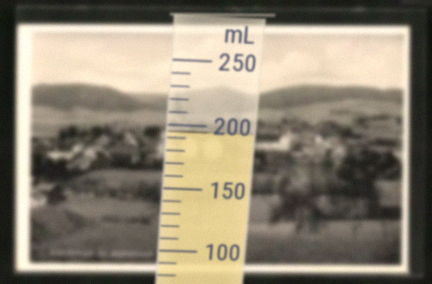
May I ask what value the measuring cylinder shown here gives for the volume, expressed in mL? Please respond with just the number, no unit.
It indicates 195
